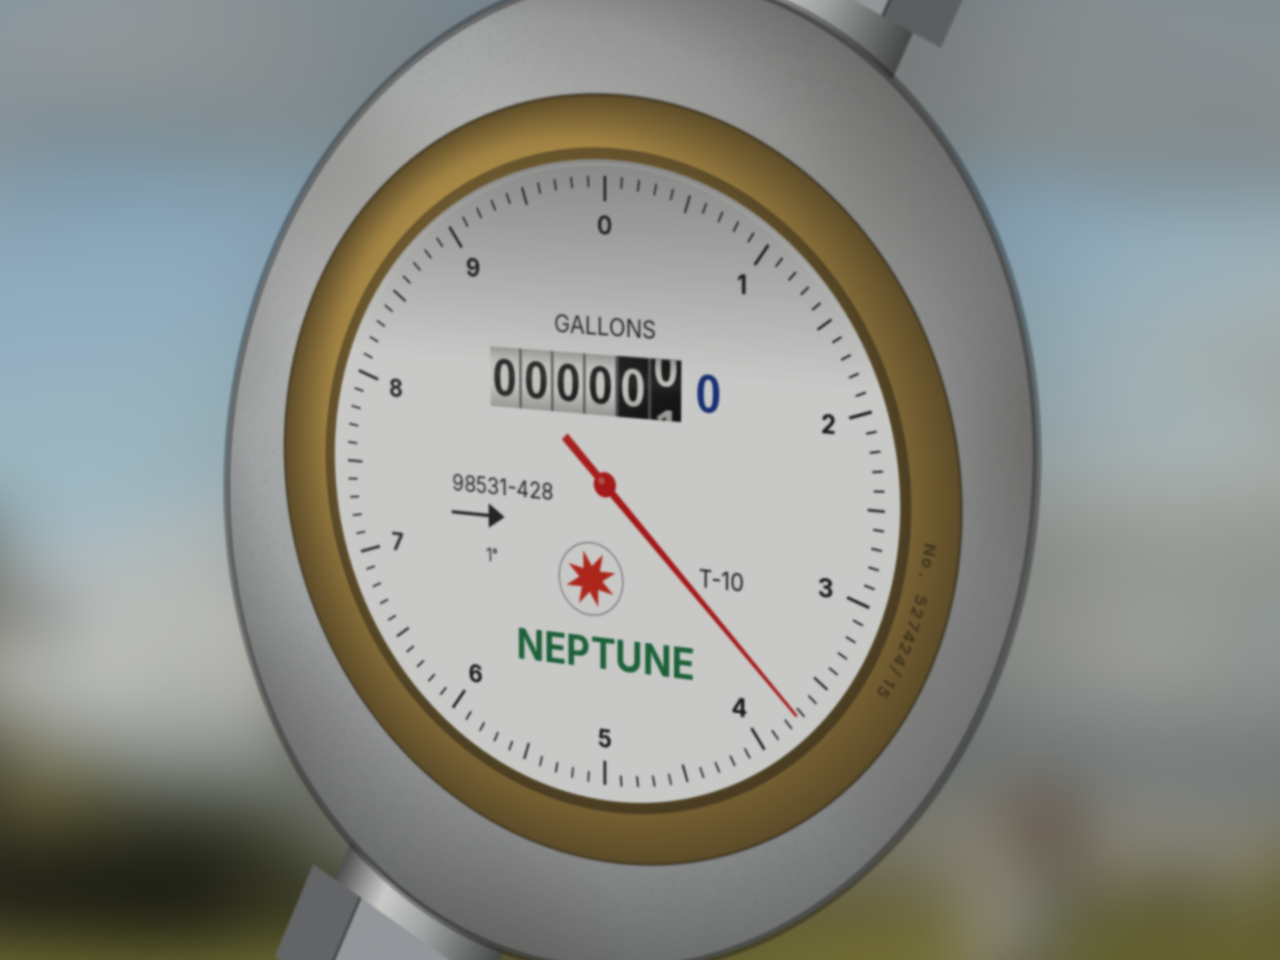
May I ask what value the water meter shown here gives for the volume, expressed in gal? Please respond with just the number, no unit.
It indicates 3.7
